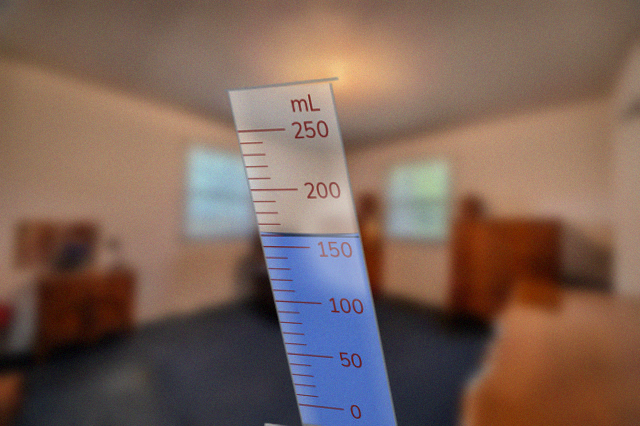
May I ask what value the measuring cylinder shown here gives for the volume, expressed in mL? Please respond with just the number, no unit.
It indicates 160
